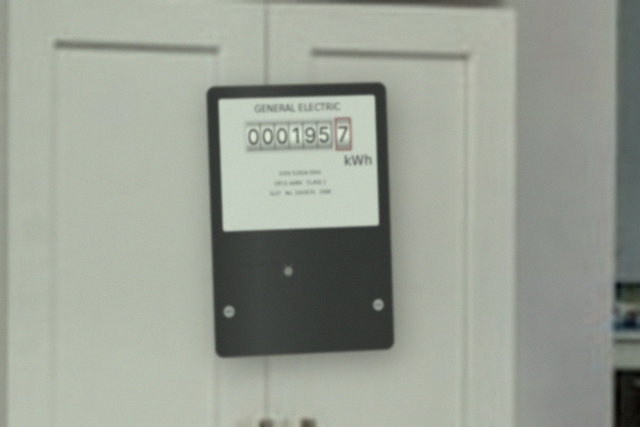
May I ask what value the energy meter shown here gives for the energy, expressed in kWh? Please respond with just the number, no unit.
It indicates 195.7
